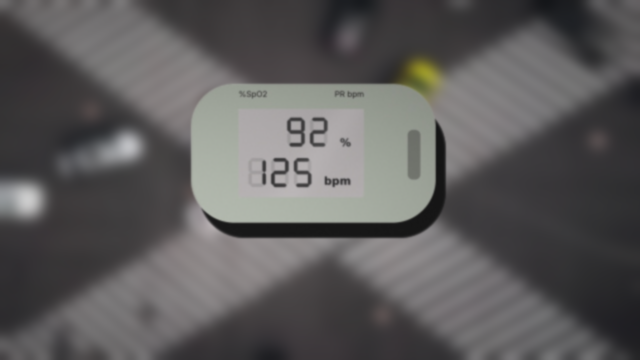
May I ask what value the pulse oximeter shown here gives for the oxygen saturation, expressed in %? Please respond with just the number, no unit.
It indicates 92
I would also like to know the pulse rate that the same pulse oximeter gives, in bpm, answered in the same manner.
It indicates 125
